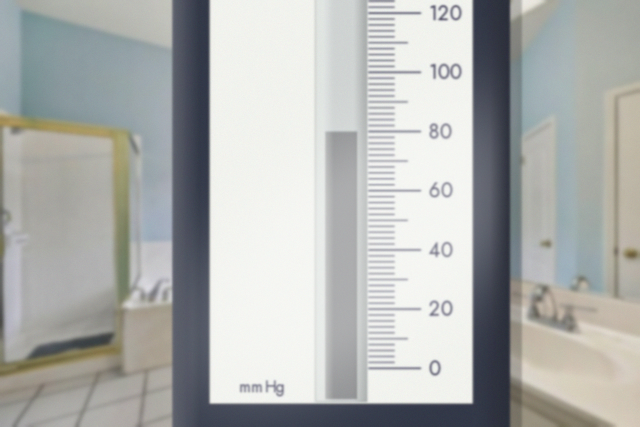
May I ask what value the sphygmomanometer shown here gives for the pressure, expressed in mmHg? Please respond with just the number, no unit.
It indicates 80
